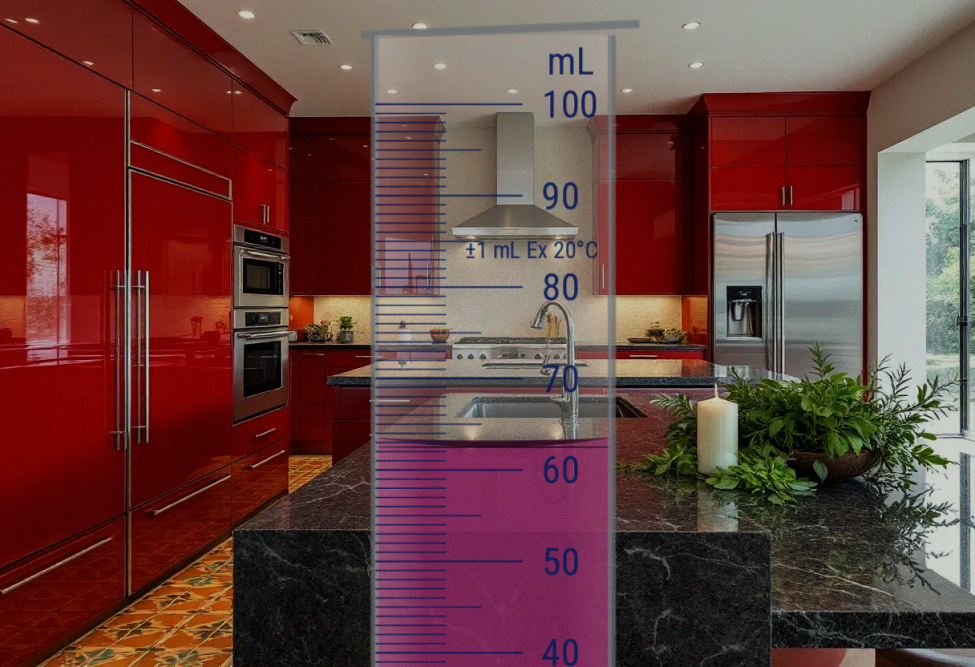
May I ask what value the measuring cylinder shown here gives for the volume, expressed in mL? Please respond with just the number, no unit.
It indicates 62.5
